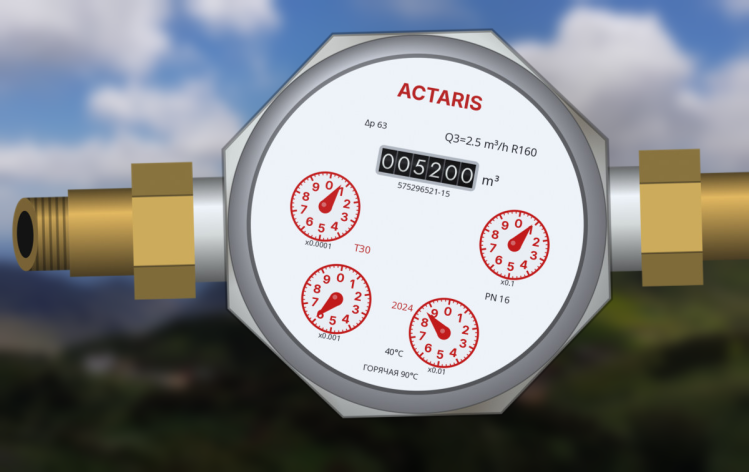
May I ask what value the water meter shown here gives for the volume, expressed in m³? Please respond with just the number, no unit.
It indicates 5200.0860
